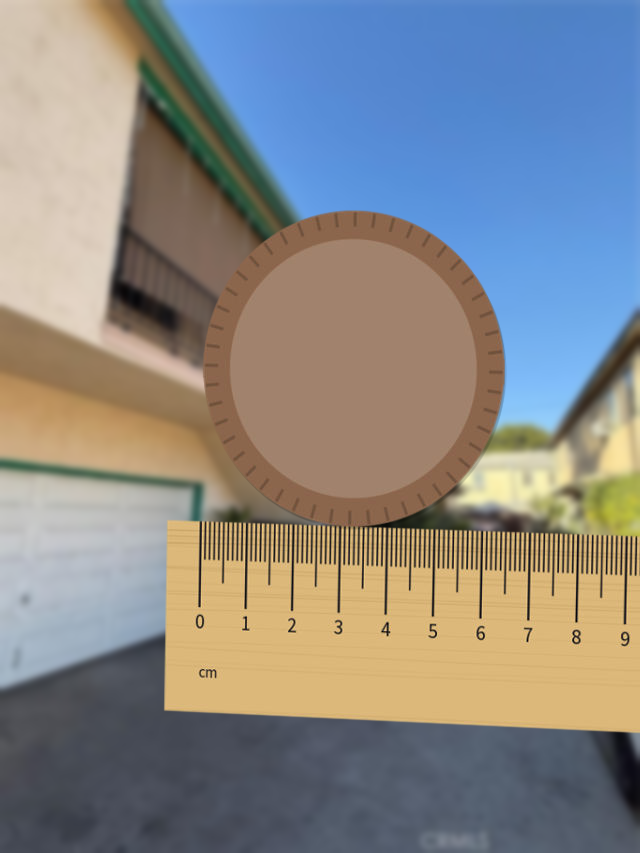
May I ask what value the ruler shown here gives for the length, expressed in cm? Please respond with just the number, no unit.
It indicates 6.4
